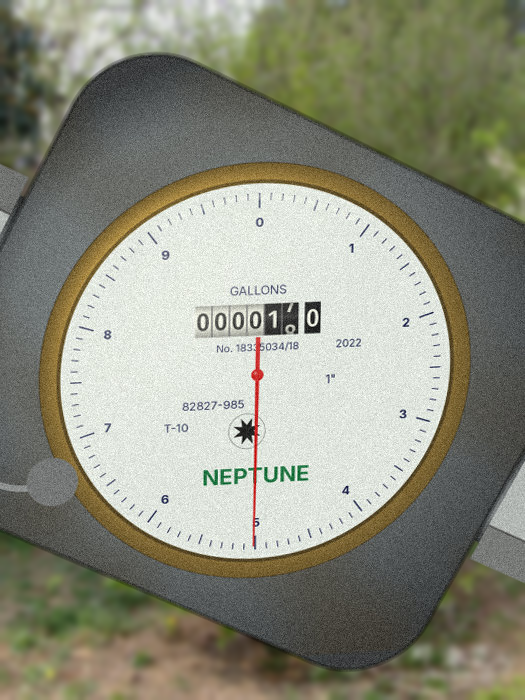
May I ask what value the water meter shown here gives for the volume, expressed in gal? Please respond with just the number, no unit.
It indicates 175.0
